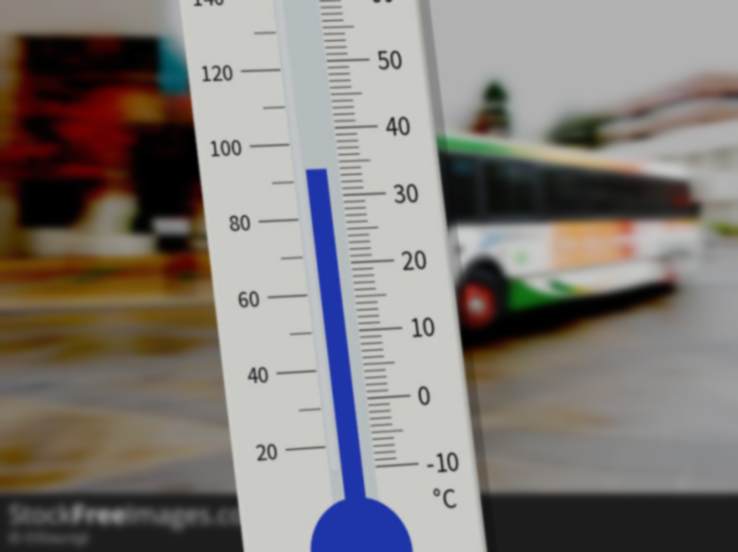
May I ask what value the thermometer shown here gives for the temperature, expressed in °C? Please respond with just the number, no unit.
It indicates 34
